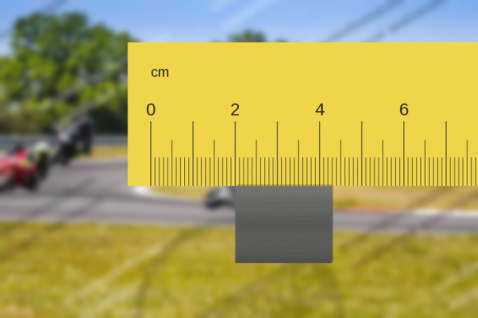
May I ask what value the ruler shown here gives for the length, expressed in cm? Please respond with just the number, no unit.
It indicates 2.3
